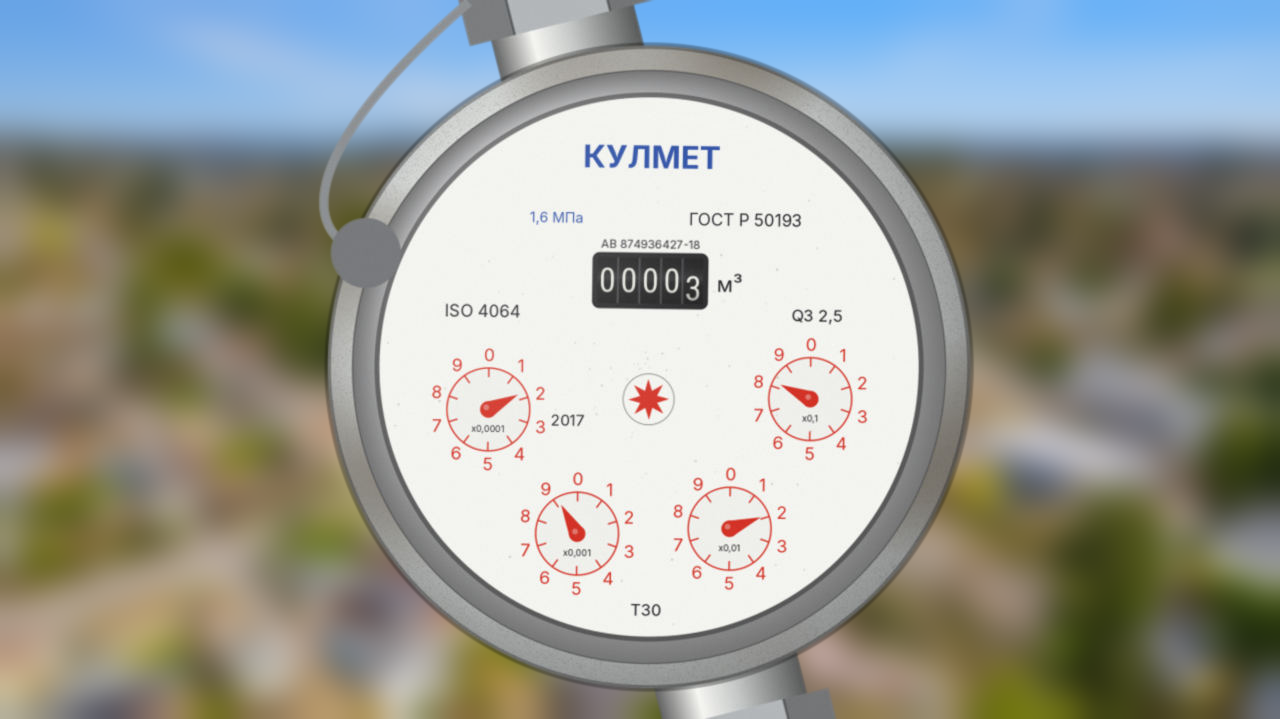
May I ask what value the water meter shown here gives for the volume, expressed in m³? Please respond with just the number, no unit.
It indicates 2.8191
